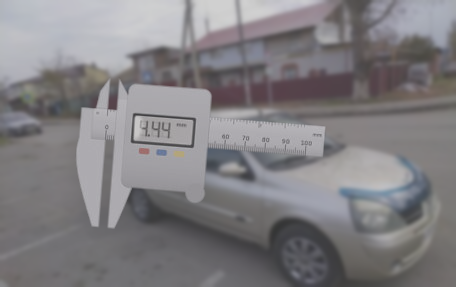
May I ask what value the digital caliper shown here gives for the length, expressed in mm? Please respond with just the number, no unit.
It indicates 4.44
